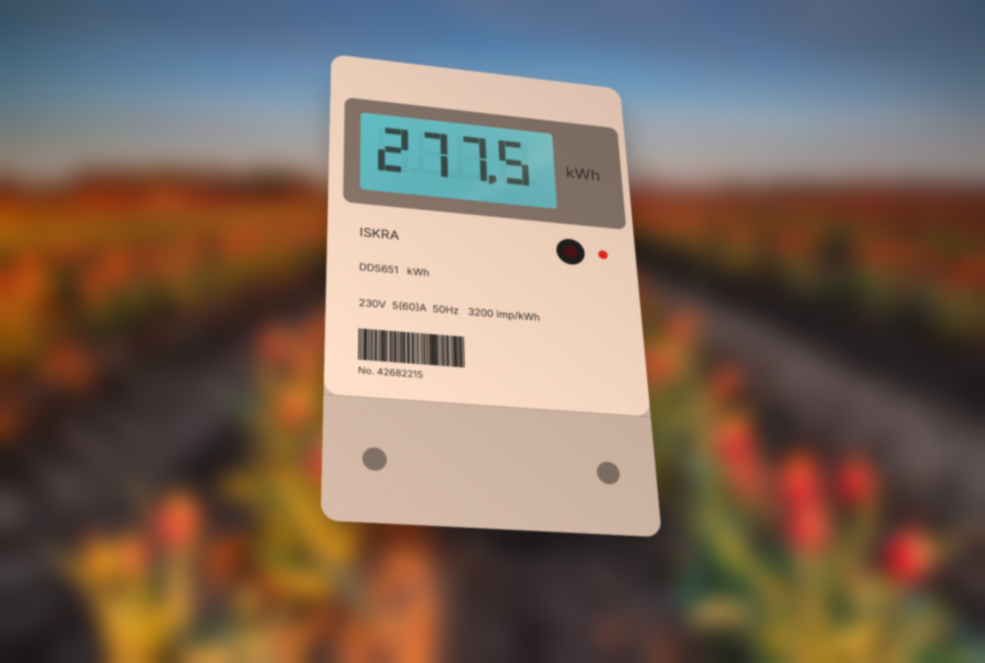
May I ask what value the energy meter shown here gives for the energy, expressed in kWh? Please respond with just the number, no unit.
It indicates 277.5
